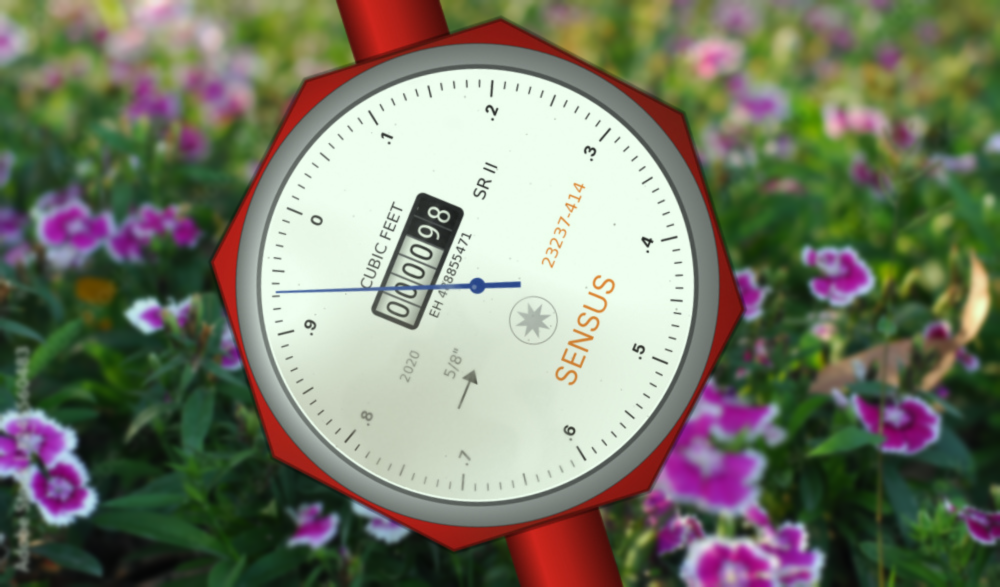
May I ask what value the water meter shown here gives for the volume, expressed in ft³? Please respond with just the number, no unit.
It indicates 97.93
